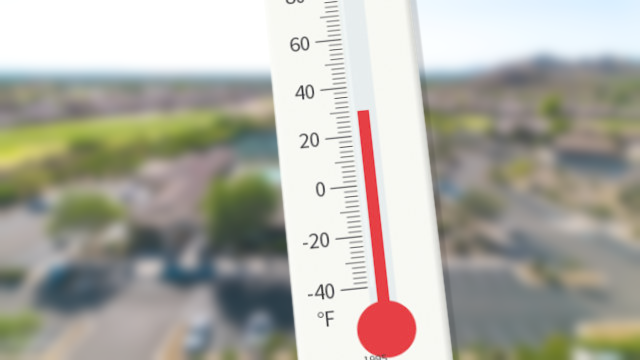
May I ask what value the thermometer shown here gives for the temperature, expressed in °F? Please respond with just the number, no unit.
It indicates 30
